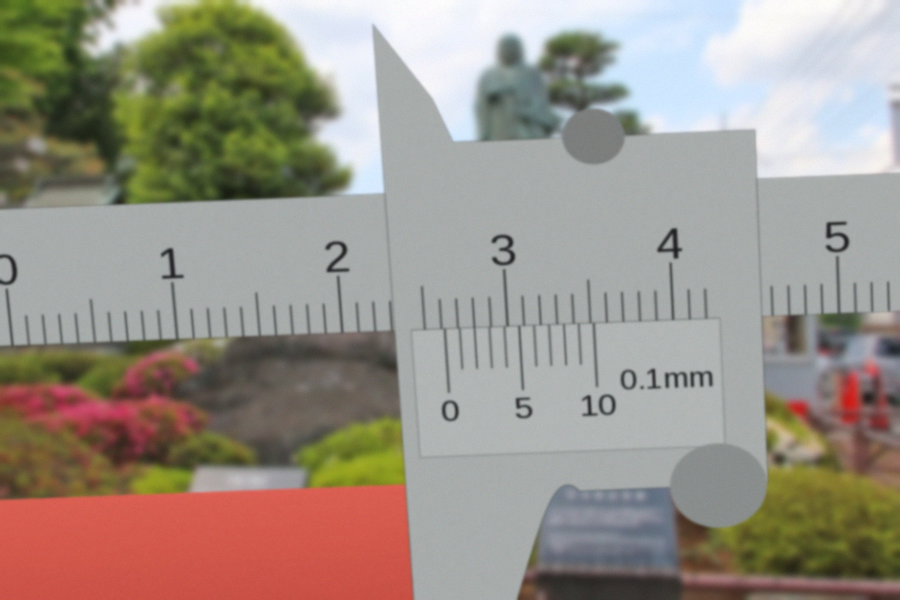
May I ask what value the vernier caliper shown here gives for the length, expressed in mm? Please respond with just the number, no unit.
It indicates 26.2
